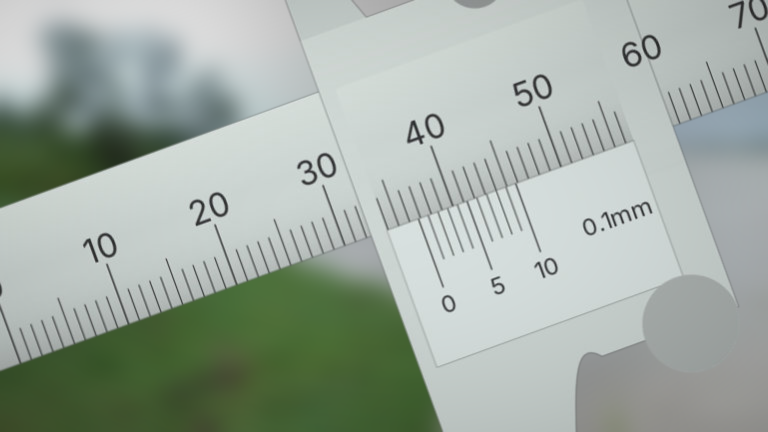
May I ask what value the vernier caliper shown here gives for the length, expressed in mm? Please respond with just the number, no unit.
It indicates 36.8
